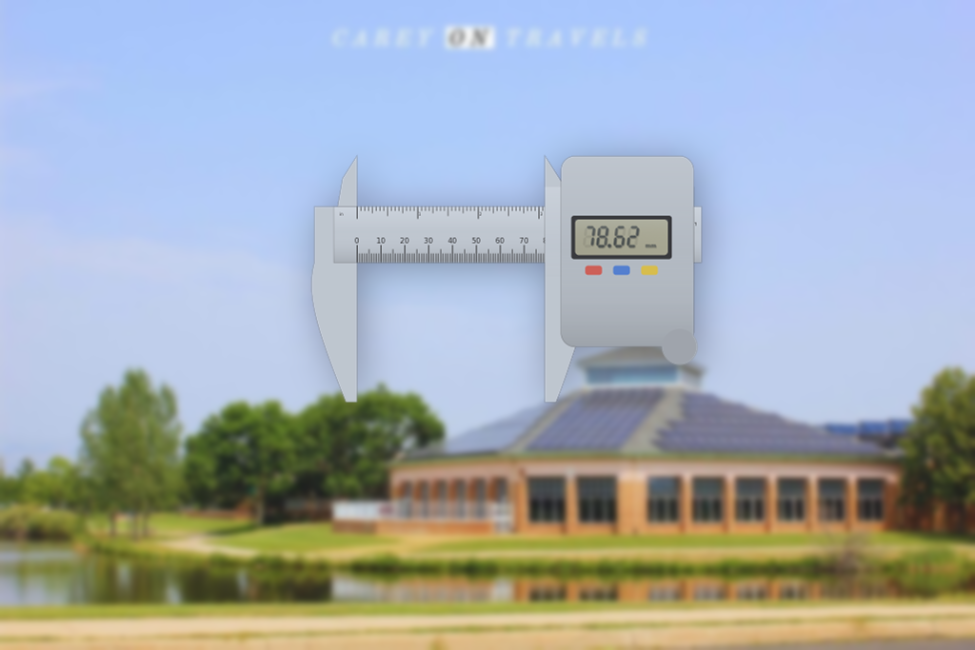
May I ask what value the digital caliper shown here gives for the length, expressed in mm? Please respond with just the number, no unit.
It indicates 78.62
